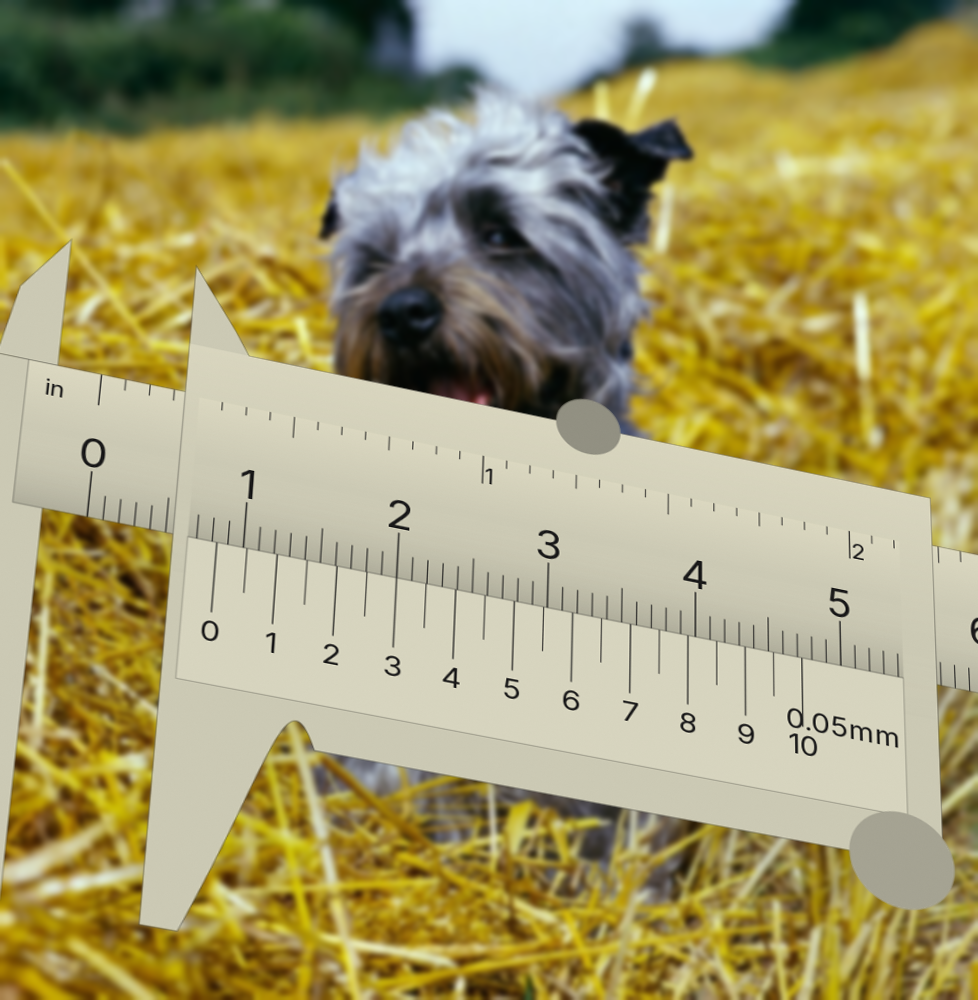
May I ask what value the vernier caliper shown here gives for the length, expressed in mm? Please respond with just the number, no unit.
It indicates 8.3
